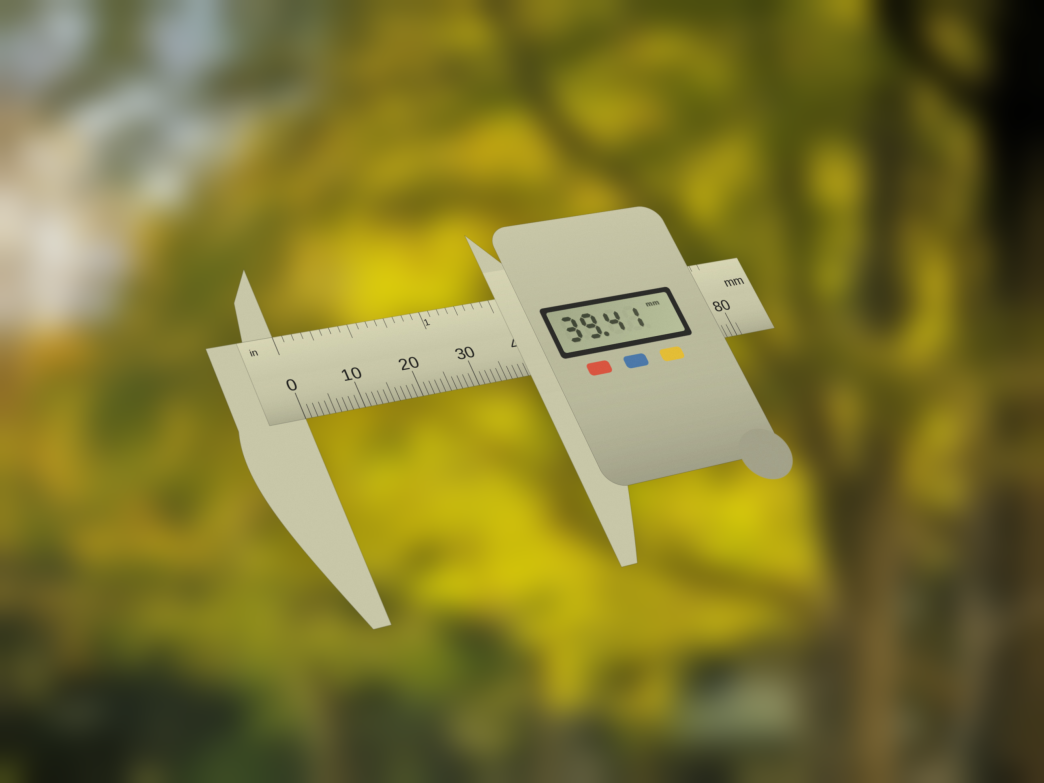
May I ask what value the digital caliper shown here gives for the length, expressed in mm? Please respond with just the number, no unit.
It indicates 39.41
